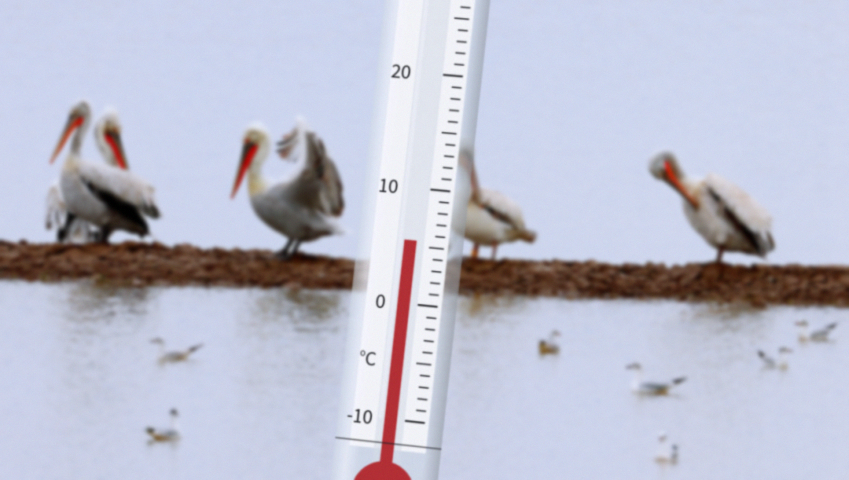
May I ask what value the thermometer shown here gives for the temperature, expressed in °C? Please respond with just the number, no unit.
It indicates 5.5
